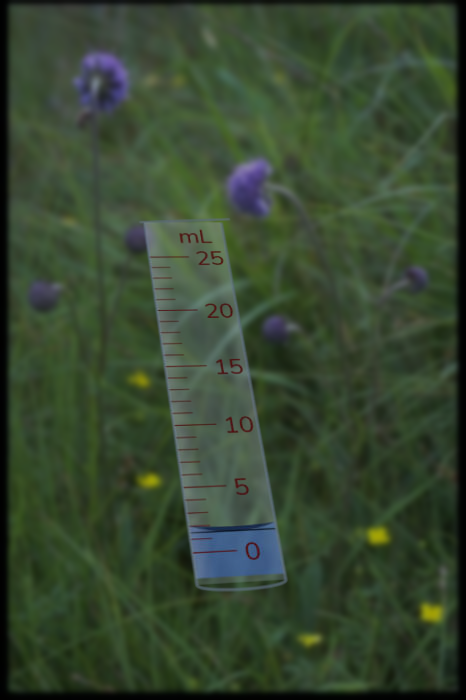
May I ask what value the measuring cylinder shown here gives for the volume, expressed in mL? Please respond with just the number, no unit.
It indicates 1.5
